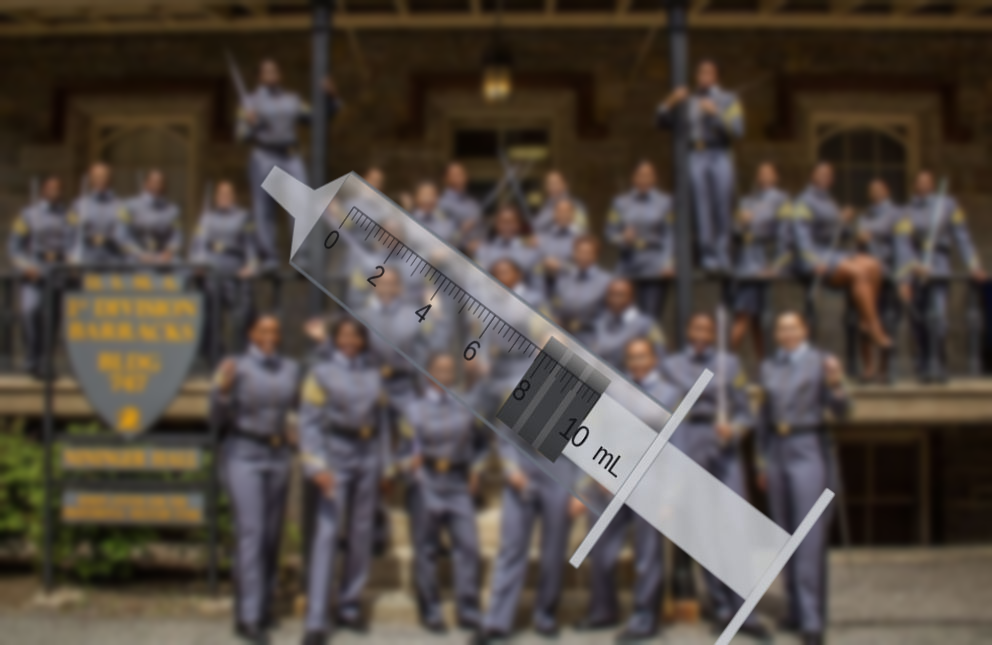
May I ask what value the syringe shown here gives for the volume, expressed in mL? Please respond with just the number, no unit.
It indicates 7.8
